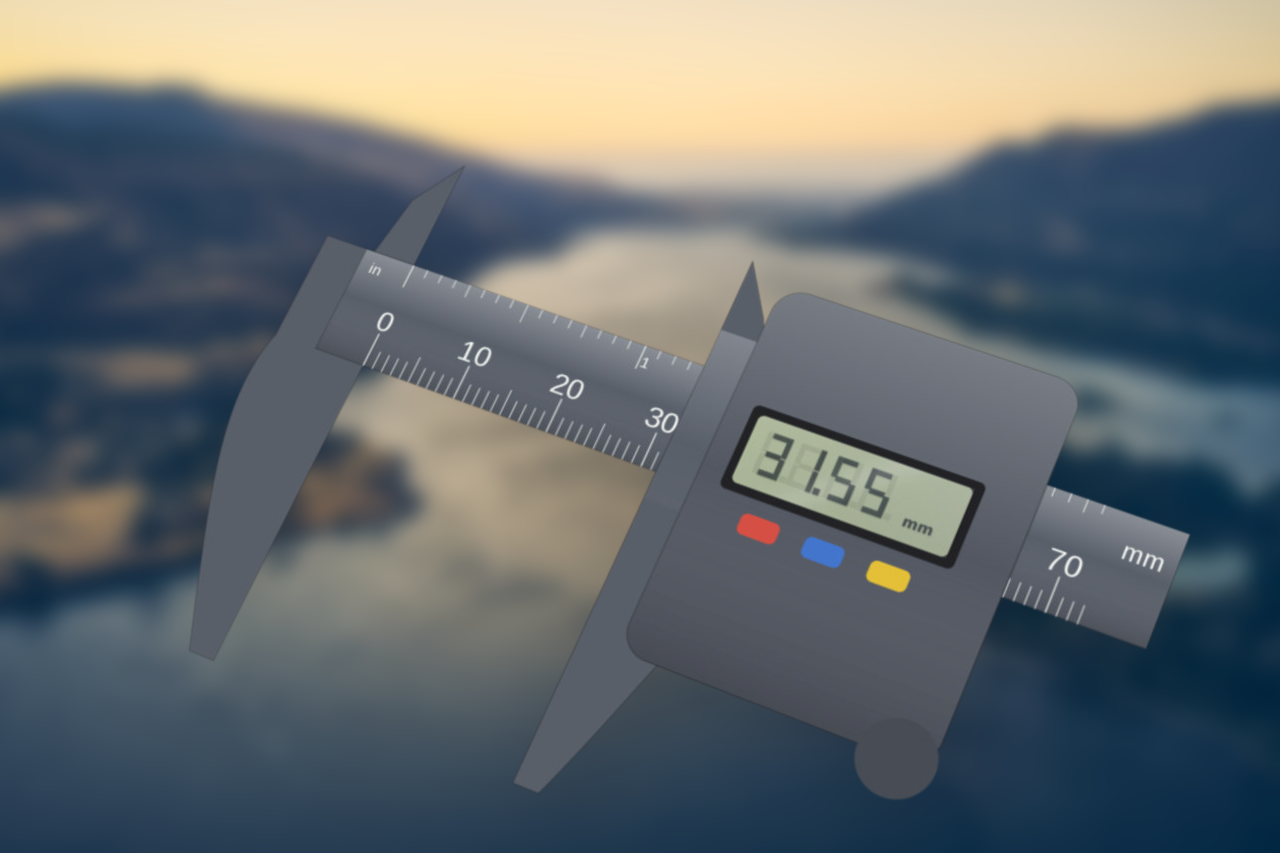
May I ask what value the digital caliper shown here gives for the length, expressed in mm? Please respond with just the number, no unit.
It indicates 31.55
